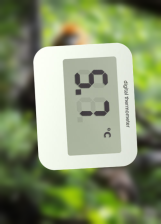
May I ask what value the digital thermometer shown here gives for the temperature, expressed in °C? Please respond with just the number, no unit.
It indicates 5.7
